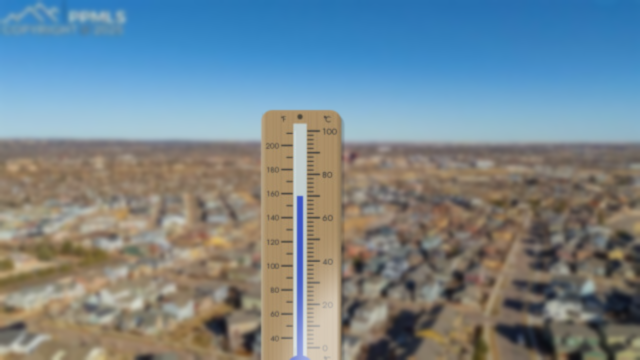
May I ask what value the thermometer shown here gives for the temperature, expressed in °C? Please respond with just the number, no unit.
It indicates 70
